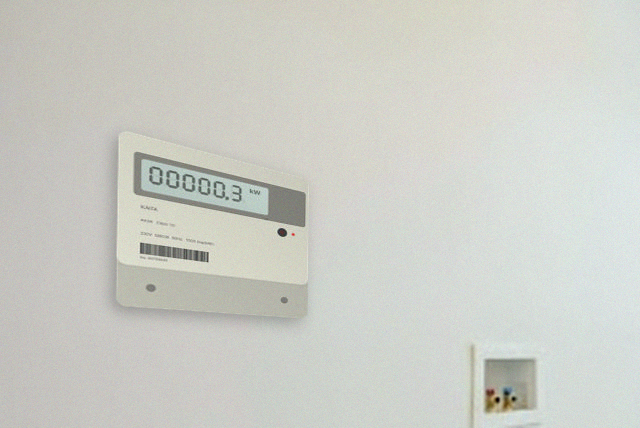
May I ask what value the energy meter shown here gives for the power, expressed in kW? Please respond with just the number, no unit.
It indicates 0.3
